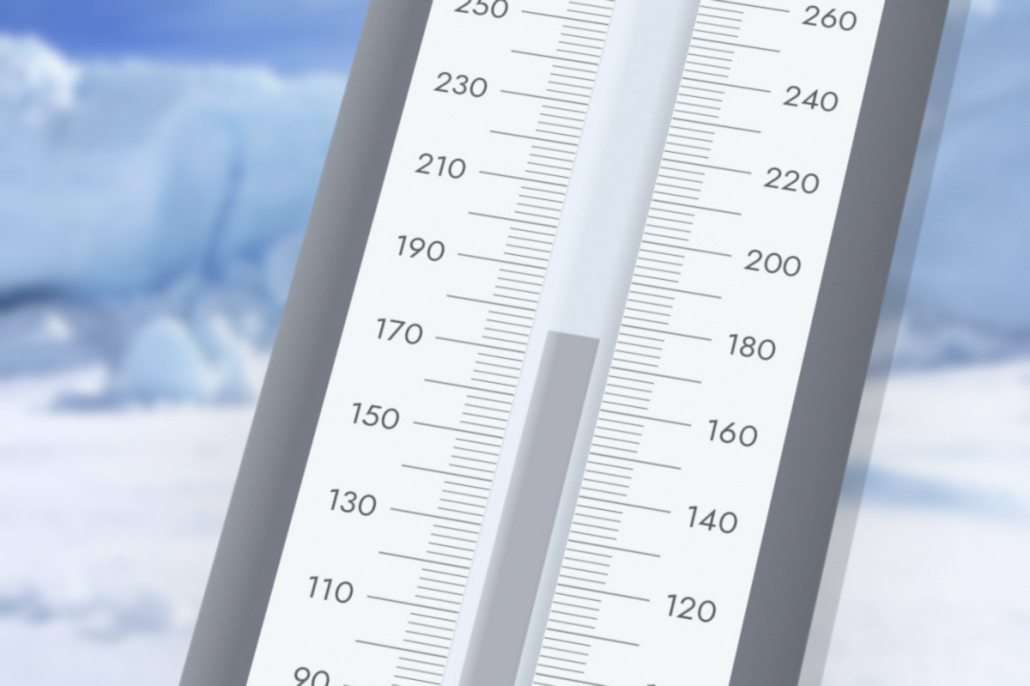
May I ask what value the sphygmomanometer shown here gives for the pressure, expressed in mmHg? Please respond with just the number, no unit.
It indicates 176
